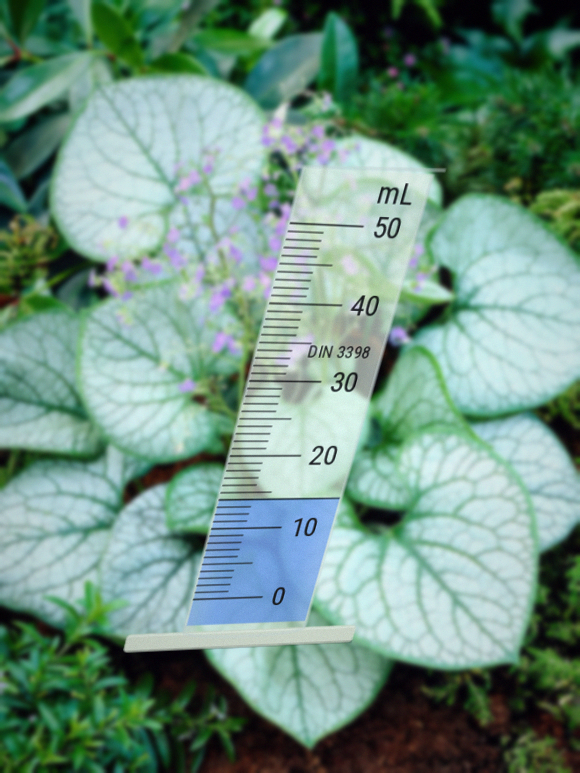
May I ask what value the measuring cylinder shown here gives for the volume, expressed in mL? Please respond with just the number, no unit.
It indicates 14
